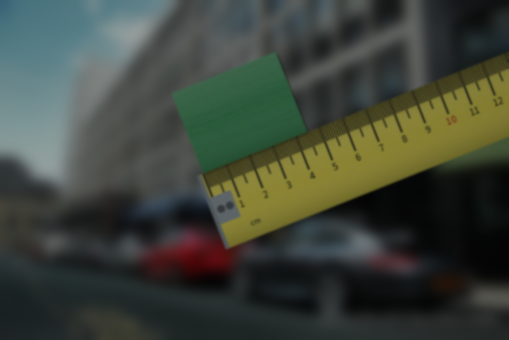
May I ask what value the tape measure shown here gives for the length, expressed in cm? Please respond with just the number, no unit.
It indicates 4.5
